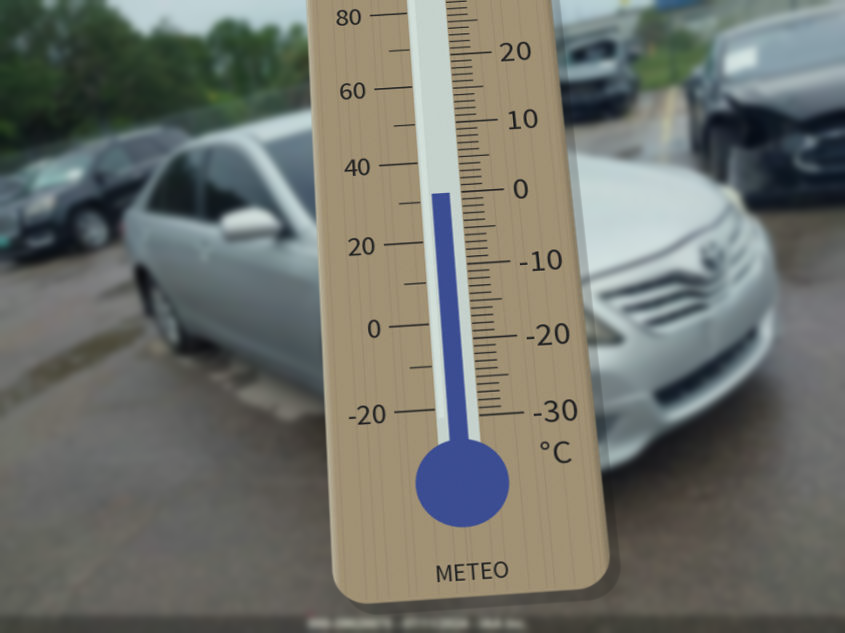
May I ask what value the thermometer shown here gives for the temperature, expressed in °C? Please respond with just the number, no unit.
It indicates 0
